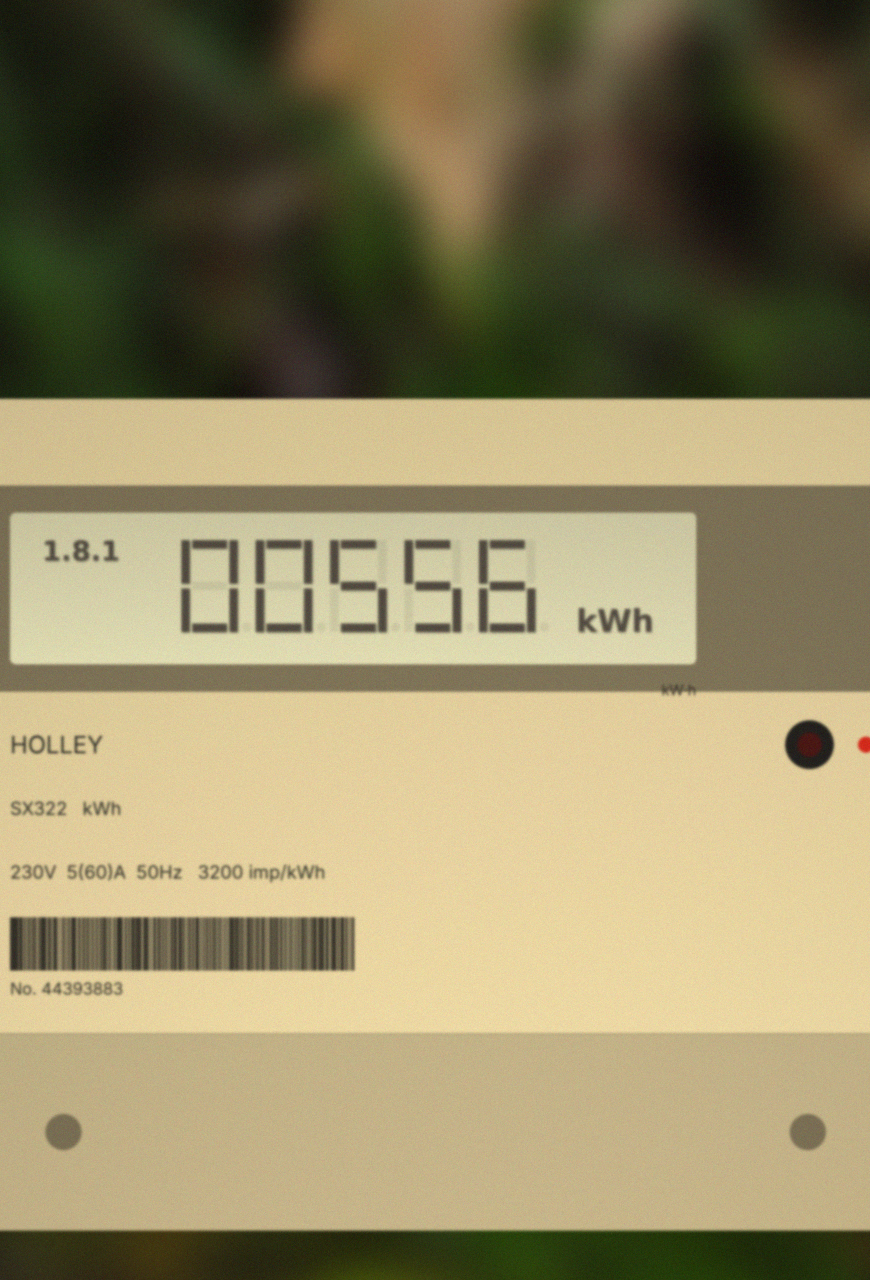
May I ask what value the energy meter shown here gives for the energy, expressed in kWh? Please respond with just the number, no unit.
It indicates 556
